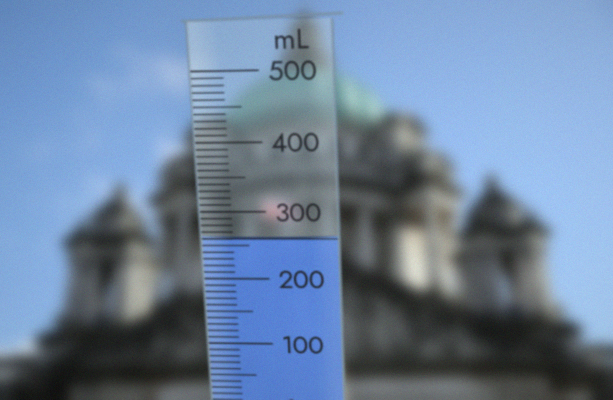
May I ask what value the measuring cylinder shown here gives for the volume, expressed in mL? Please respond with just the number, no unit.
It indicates 260
